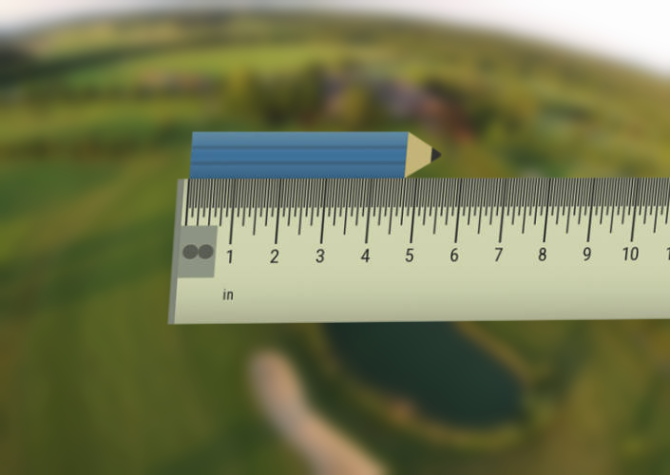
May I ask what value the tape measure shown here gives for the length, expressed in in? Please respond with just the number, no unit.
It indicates 5.5
